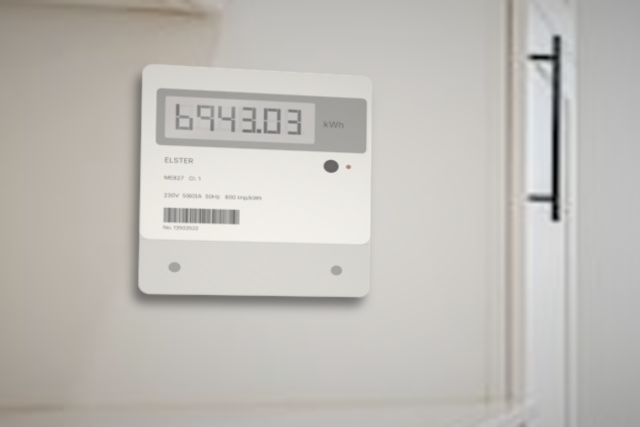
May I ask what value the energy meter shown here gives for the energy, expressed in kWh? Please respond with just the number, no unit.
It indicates 6943.03
